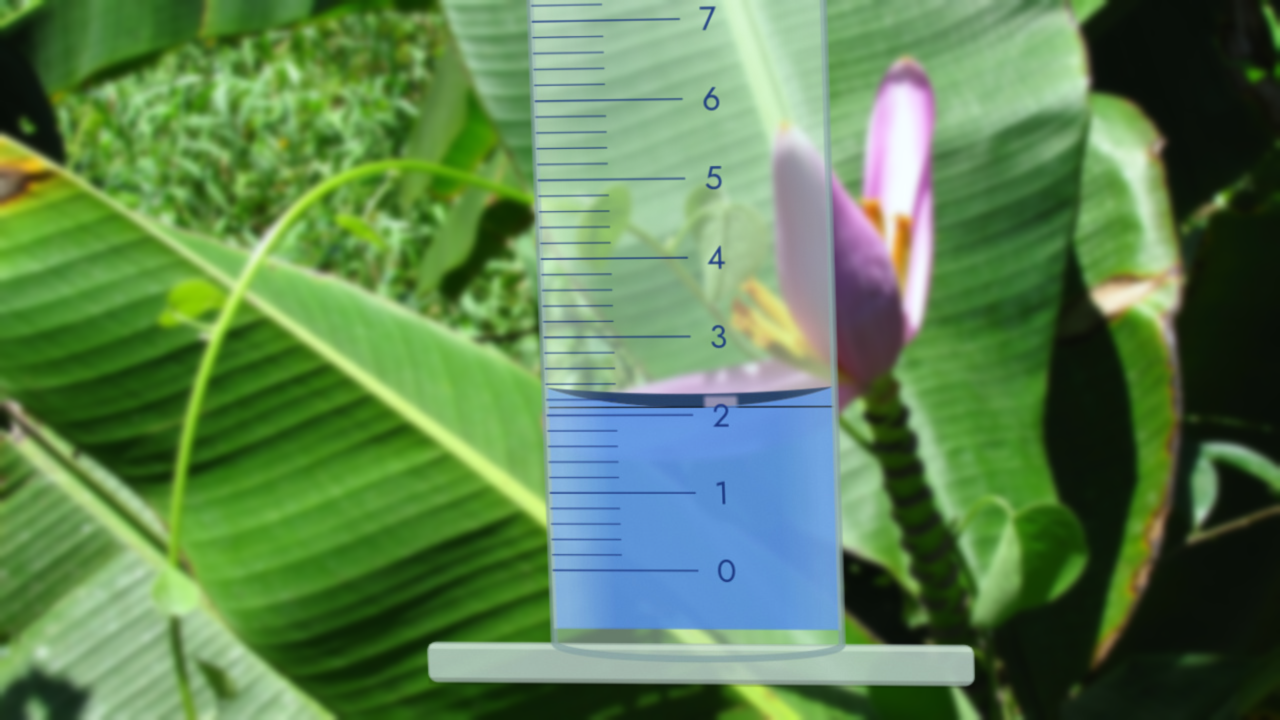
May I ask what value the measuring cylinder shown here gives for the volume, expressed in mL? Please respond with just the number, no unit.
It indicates 2.1
